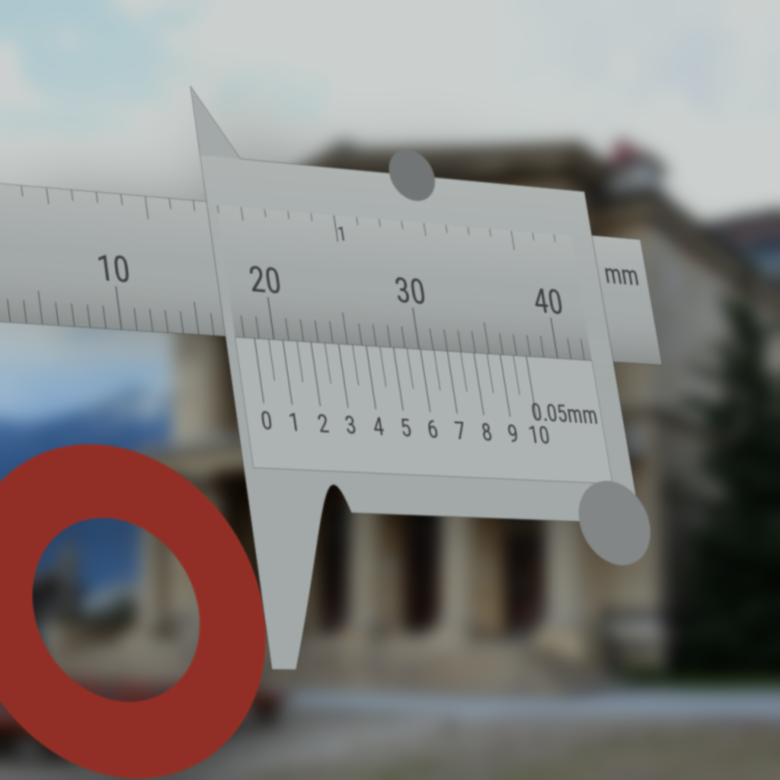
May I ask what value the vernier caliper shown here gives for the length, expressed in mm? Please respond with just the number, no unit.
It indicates 18.7
